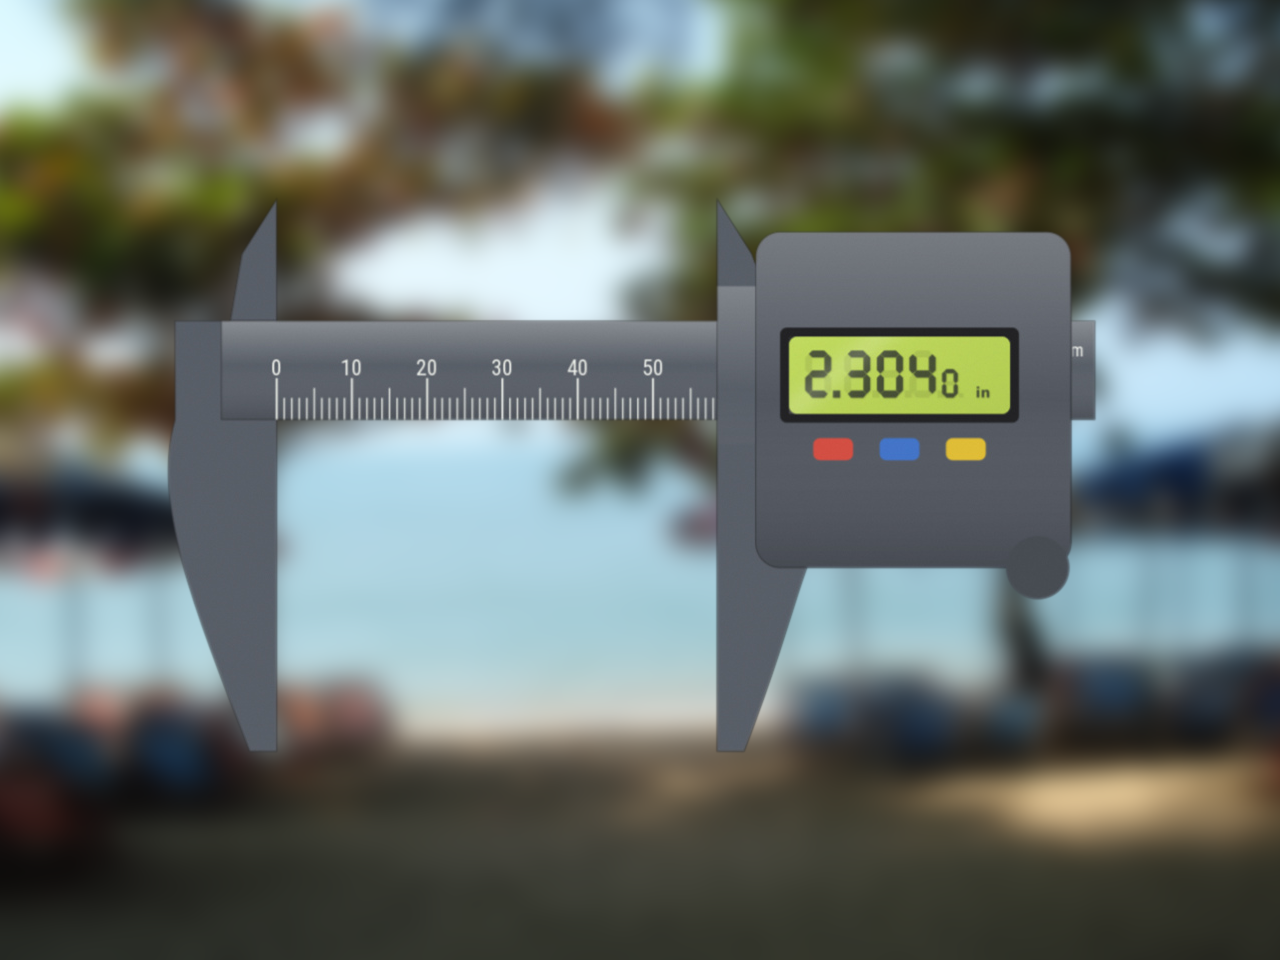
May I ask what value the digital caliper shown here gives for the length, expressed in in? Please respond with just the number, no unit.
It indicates 2.3040
